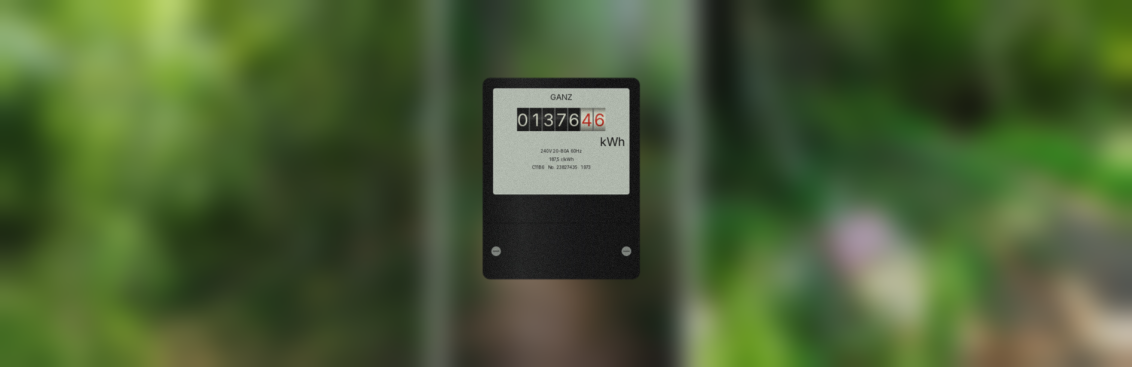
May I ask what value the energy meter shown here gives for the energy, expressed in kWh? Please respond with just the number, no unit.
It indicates 1376.46
